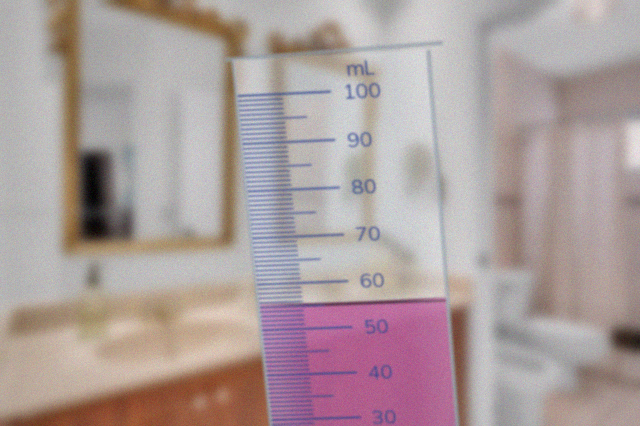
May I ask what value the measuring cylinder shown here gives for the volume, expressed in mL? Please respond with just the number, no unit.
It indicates 55
